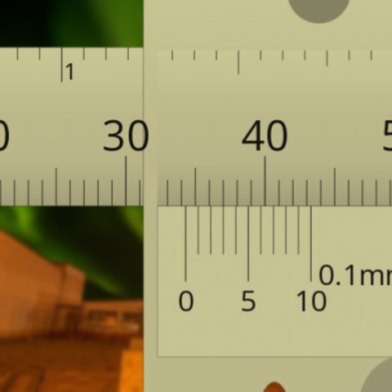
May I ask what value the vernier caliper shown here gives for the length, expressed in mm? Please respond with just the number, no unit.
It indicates 34.3
